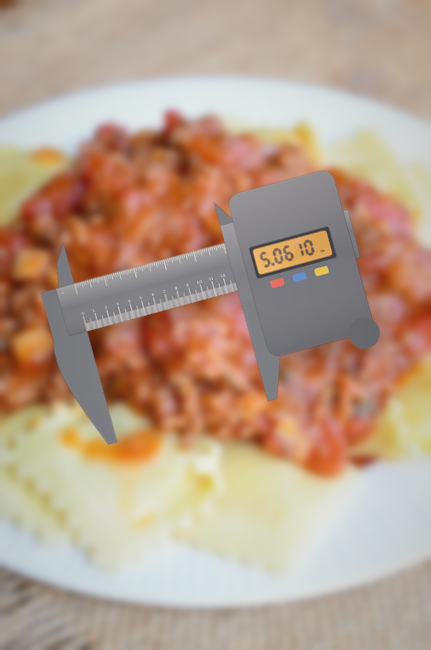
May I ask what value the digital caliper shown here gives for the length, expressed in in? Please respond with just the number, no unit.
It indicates 5.0610
